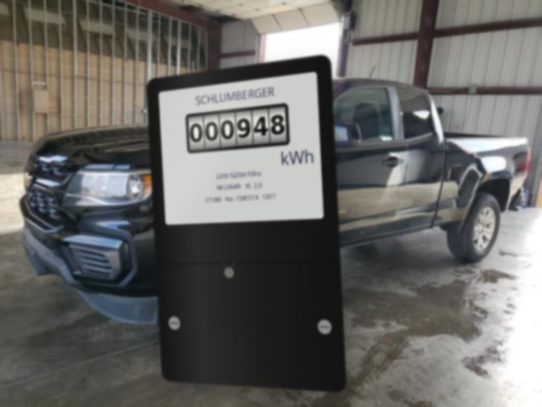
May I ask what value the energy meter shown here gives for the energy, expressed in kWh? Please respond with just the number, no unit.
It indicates 948
